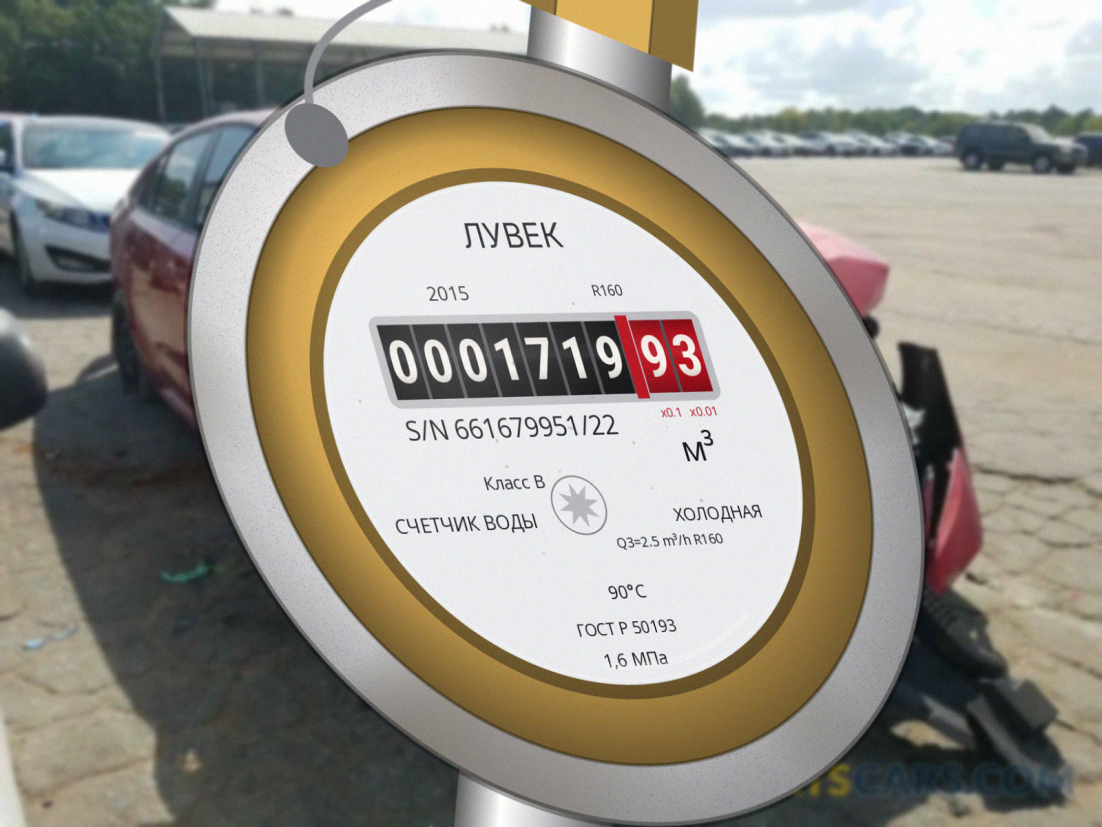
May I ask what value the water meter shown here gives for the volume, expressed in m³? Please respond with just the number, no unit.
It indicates 1719.93
